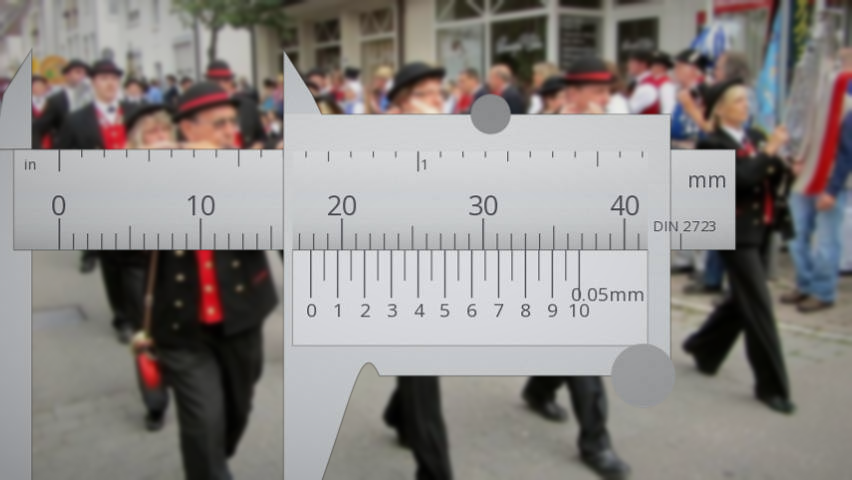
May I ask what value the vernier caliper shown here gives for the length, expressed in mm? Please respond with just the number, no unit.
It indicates 17.8
